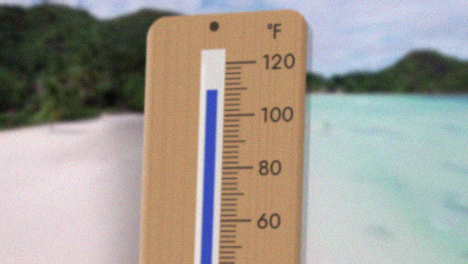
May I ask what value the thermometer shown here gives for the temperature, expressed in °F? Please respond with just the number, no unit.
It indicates 110
